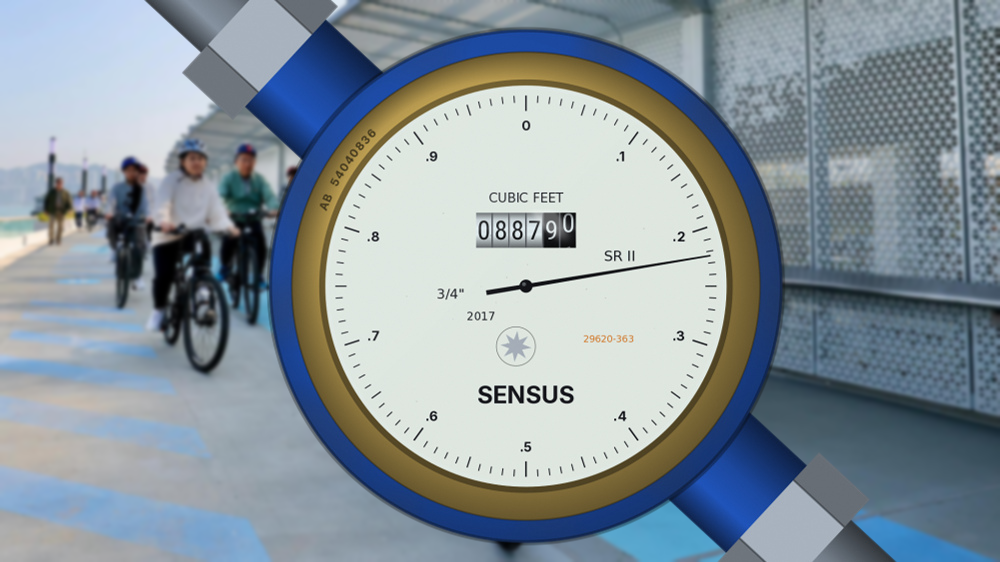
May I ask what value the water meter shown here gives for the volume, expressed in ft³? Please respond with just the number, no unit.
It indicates 88790.22
